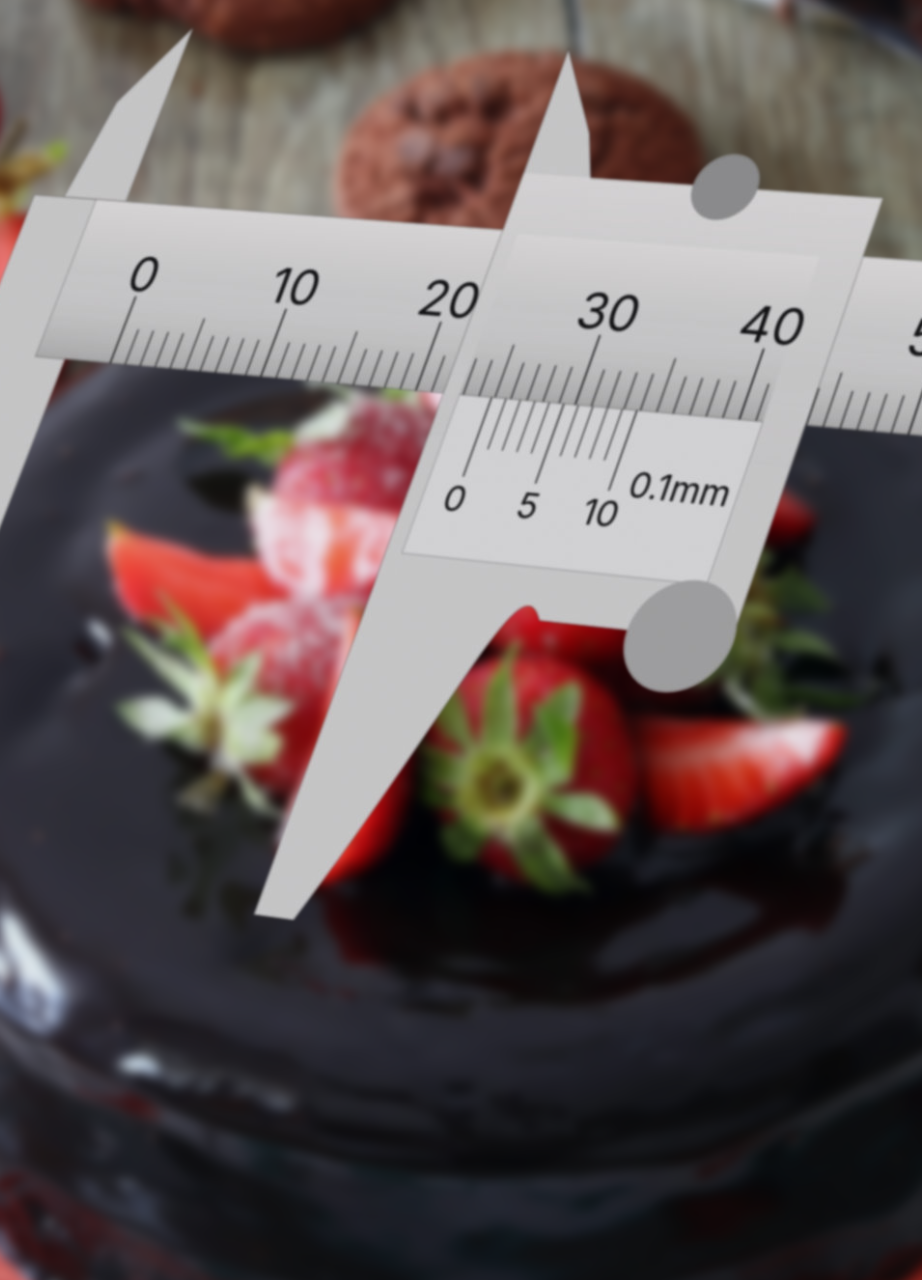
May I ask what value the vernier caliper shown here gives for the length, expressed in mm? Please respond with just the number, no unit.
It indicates 24.8
